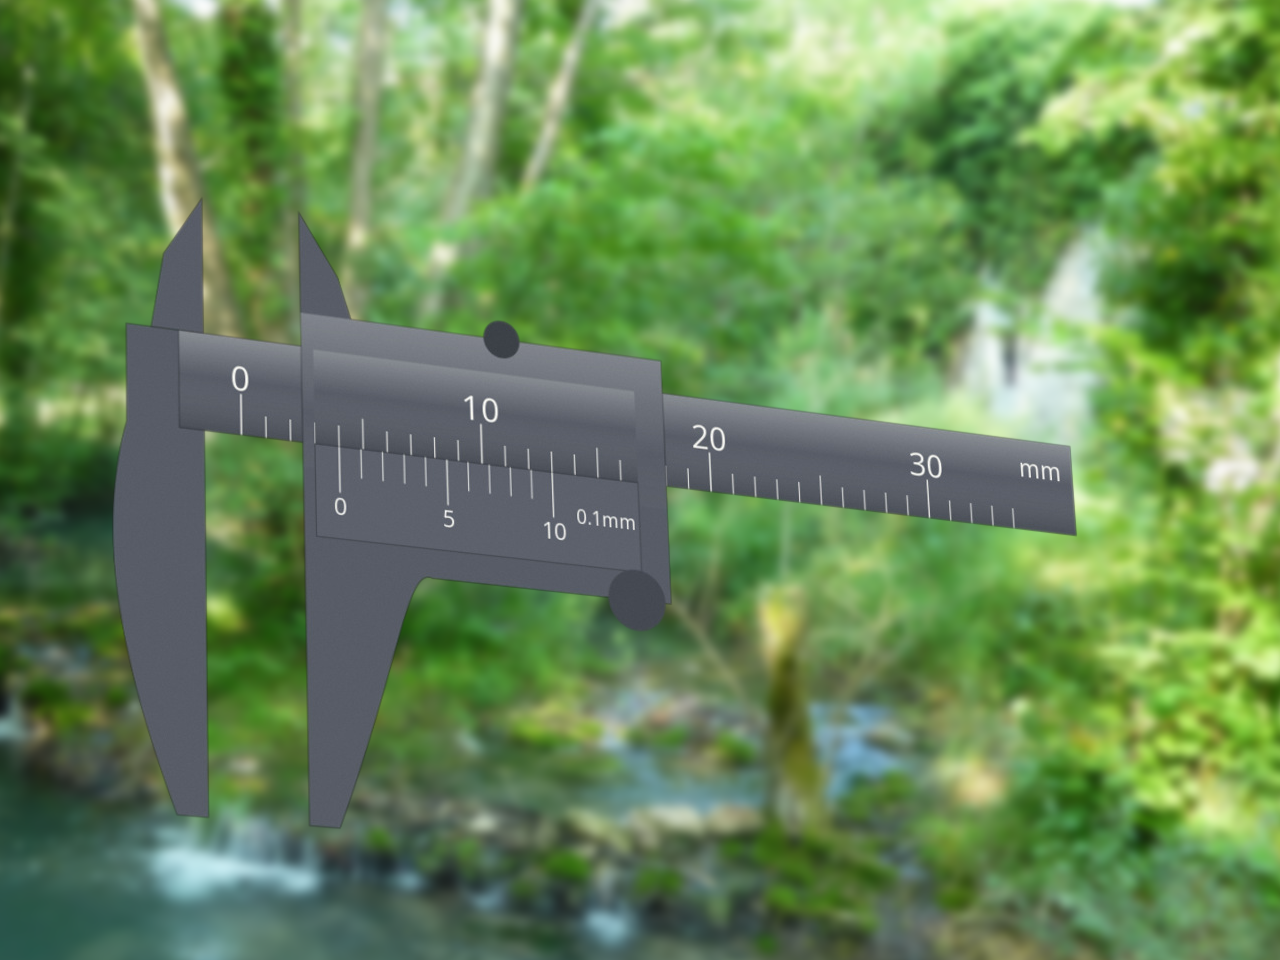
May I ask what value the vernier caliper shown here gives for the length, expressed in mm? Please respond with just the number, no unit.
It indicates 4.0
